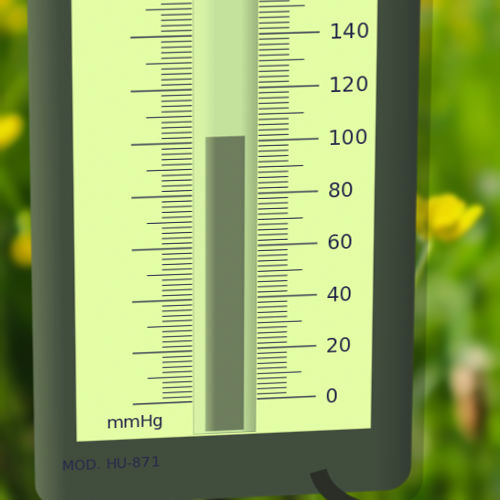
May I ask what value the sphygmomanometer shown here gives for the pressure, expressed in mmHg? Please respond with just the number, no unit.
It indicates 102
